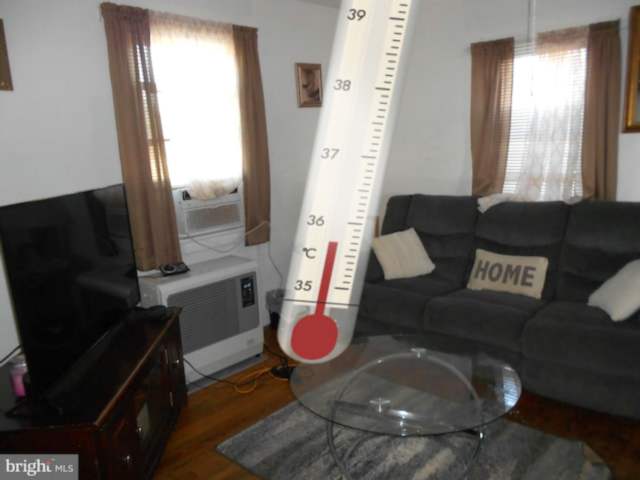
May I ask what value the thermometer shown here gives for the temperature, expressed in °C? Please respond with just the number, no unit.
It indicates 35.7
